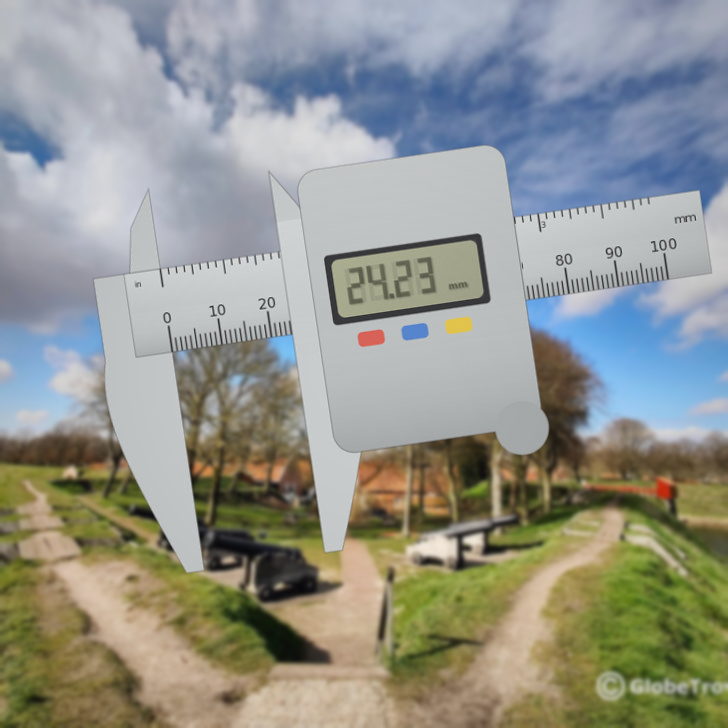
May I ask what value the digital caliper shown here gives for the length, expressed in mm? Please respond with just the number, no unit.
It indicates 24.23
